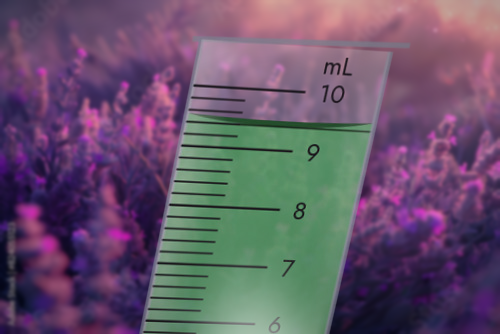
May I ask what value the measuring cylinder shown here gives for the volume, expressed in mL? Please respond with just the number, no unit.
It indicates 9.4
